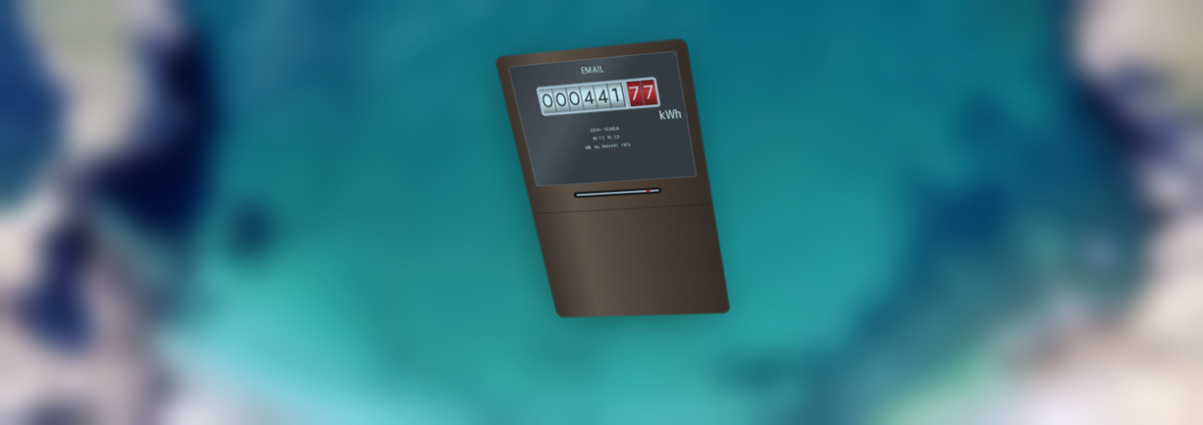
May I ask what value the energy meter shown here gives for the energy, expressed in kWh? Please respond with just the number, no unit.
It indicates 441.77
